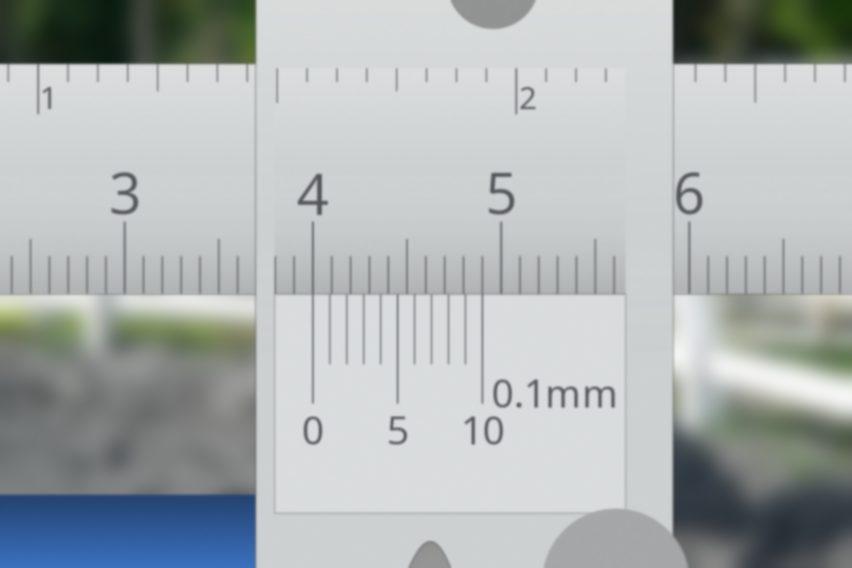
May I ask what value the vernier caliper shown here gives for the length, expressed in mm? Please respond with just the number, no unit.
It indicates 40.0
